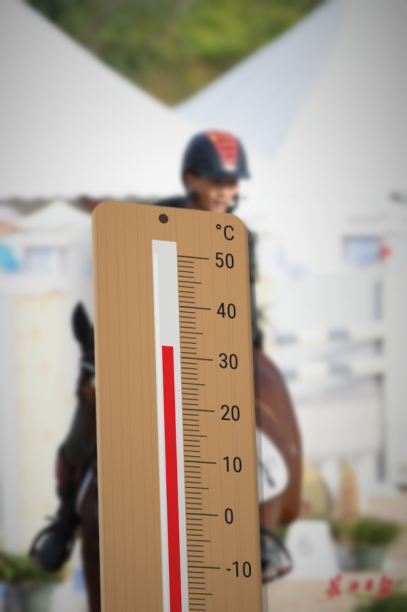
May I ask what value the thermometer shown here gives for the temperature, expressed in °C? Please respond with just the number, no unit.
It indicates 32
